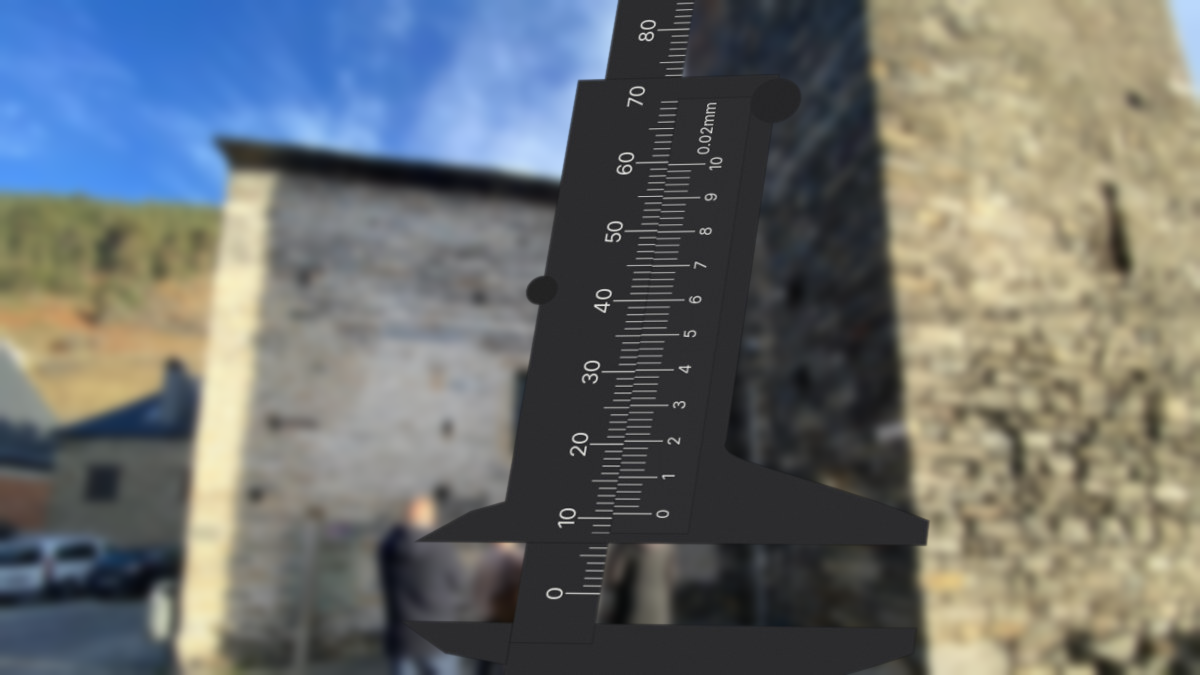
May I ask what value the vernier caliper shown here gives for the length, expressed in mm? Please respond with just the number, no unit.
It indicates 10.6
